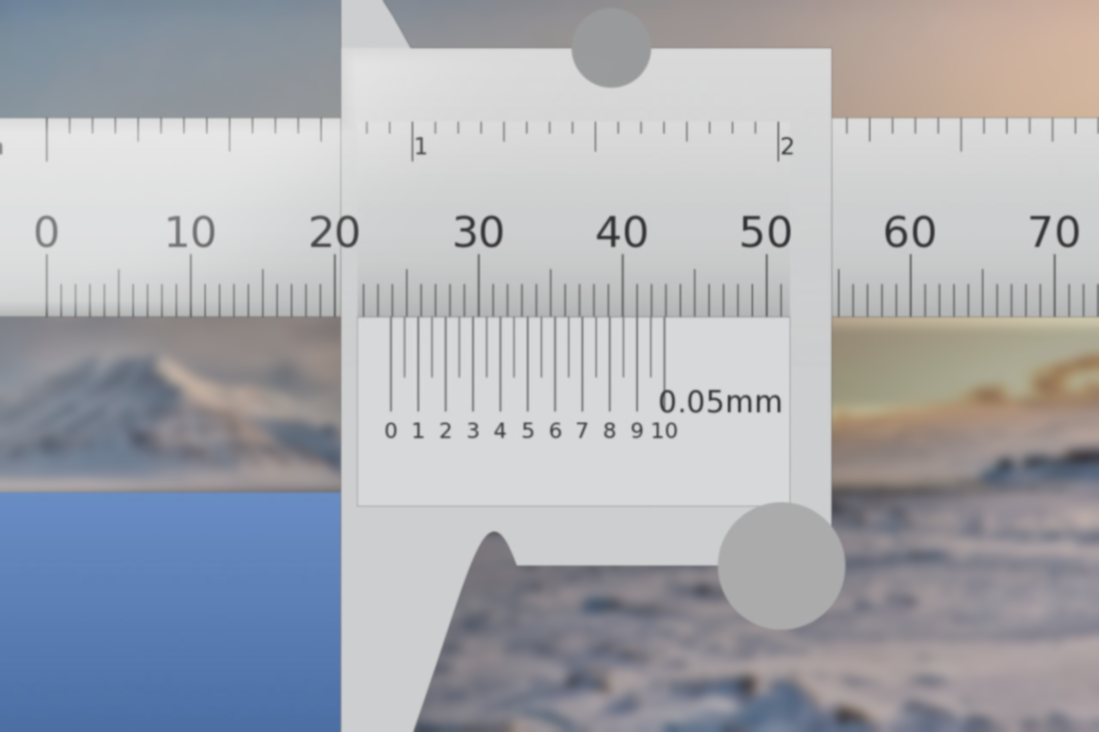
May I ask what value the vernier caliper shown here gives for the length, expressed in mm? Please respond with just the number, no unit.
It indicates 23.9
